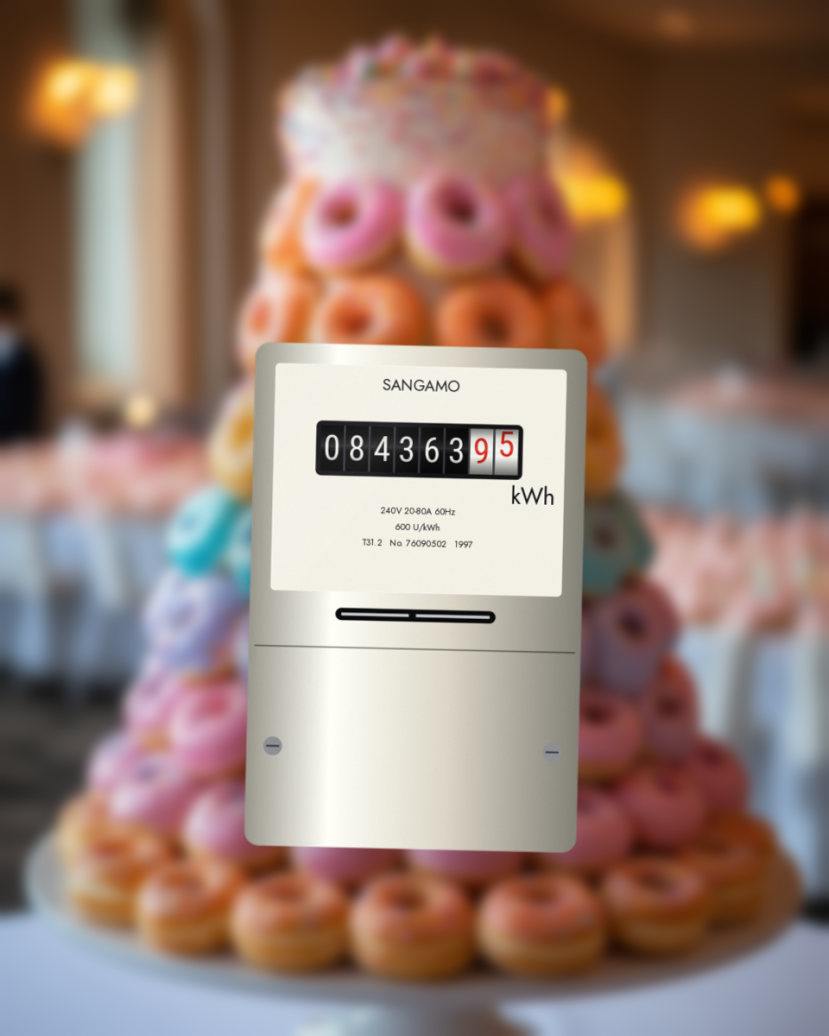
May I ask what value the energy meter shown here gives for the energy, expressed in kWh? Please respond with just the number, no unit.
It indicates 84363.95
